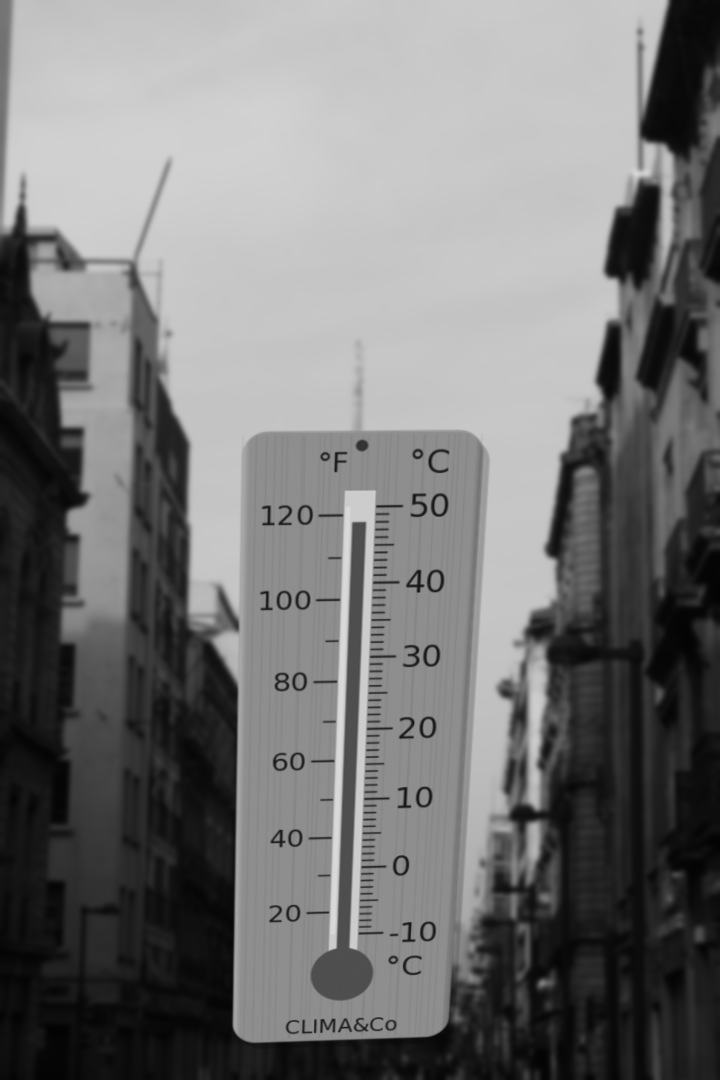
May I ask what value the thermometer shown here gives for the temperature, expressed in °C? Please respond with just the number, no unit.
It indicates 48
